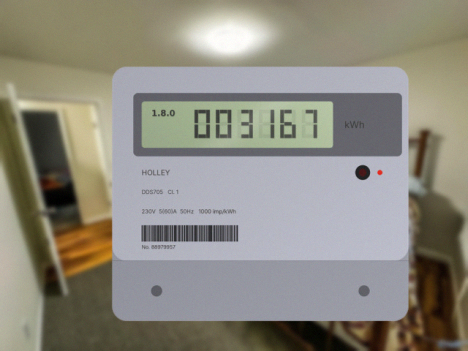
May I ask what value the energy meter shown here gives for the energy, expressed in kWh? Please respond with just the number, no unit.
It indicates 3167
